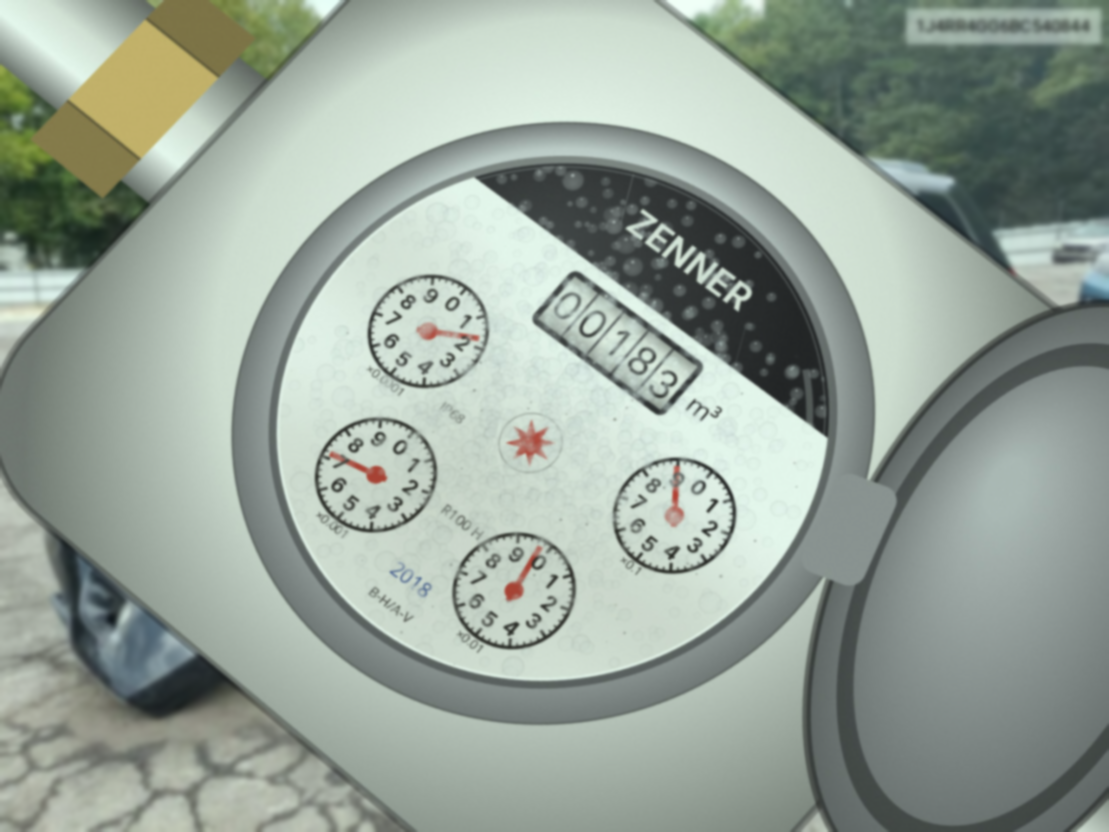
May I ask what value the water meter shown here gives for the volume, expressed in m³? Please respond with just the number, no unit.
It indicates 182.8971
